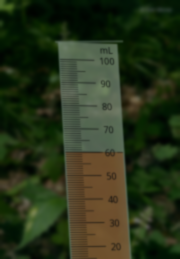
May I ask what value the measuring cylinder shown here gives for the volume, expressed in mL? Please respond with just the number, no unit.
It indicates 60
